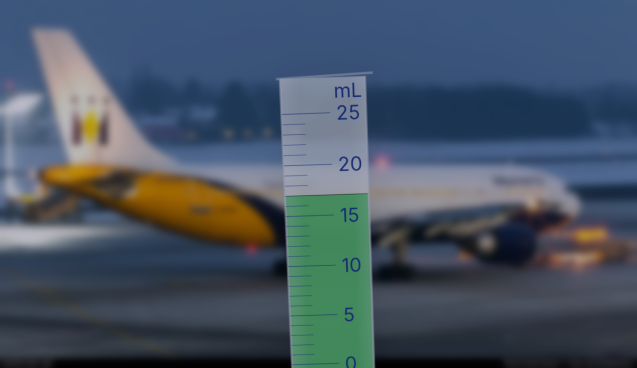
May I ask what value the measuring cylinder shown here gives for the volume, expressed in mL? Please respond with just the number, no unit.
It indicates 17
